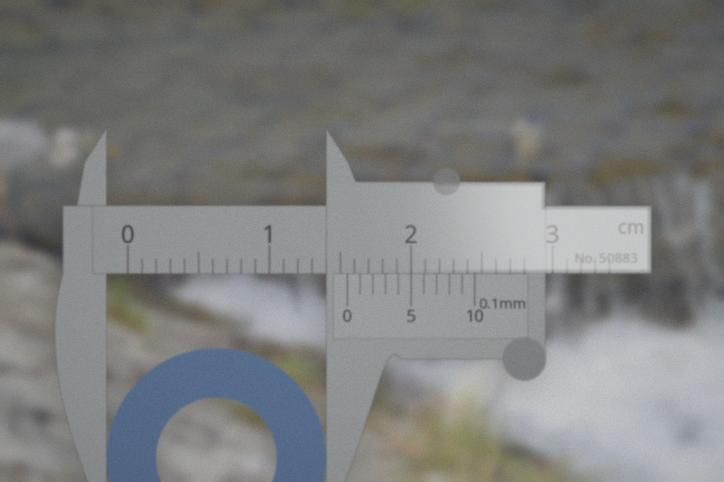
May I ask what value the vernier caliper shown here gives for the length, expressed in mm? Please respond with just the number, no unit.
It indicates 15.5
